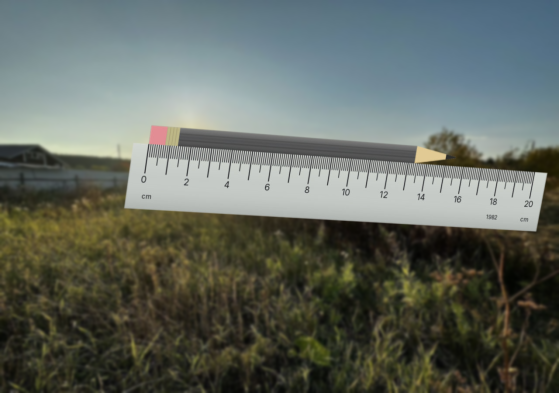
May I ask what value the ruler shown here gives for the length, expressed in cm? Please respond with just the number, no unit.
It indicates 15.5
